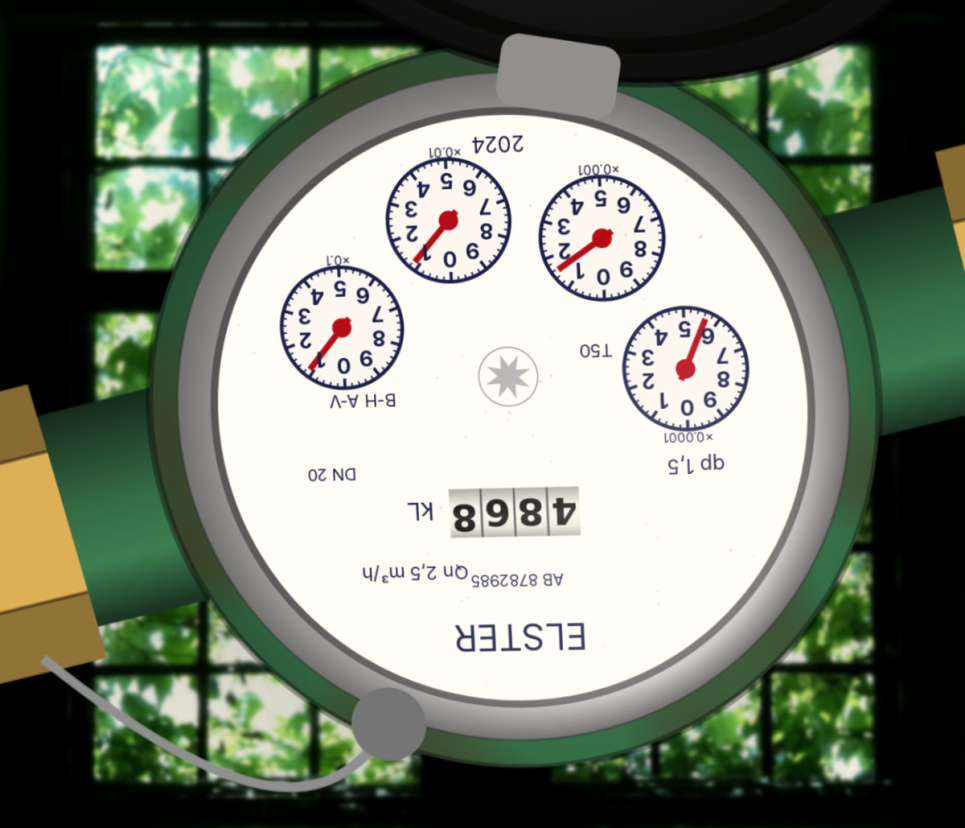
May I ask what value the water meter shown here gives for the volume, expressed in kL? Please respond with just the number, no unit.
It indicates 4868.1115
